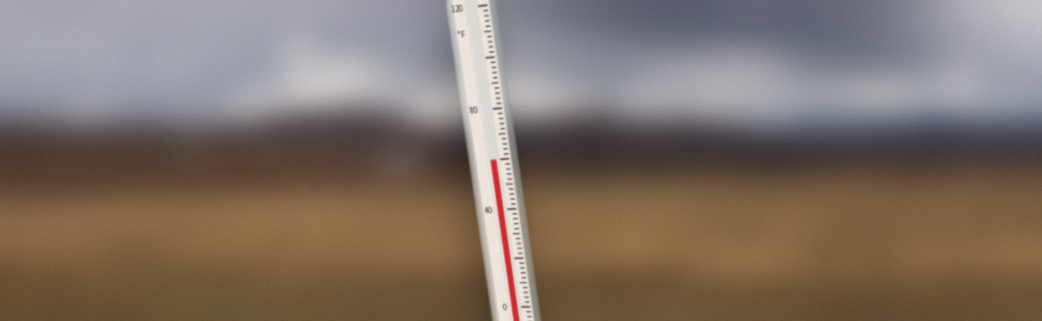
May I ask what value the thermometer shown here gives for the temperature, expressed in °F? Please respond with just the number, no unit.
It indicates 60
